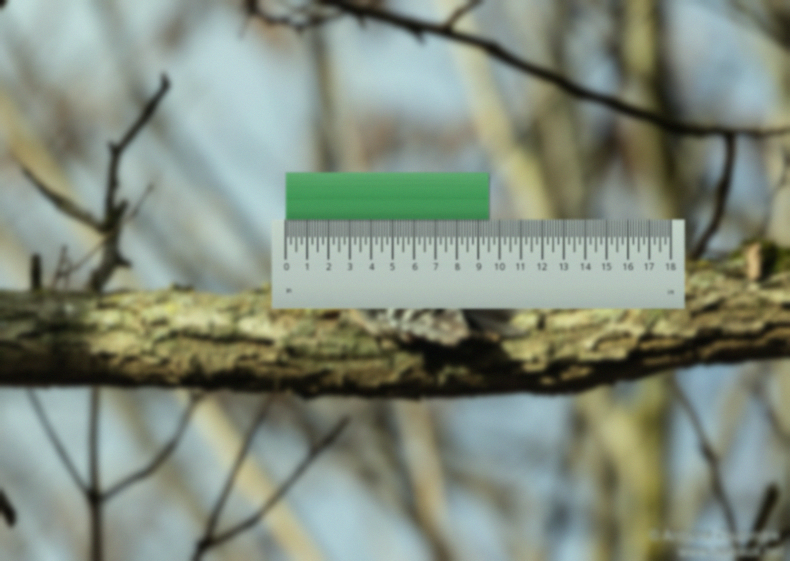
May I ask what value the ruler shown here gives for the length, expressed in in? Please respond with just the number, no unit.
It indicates 9.5
